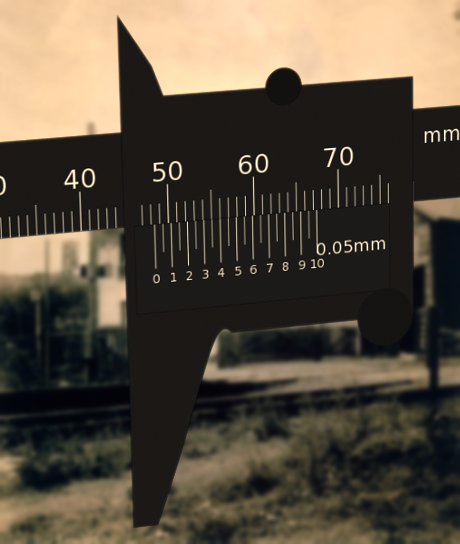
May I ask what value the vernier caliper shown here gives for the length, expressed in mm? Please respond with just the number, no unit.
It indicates 48.4
